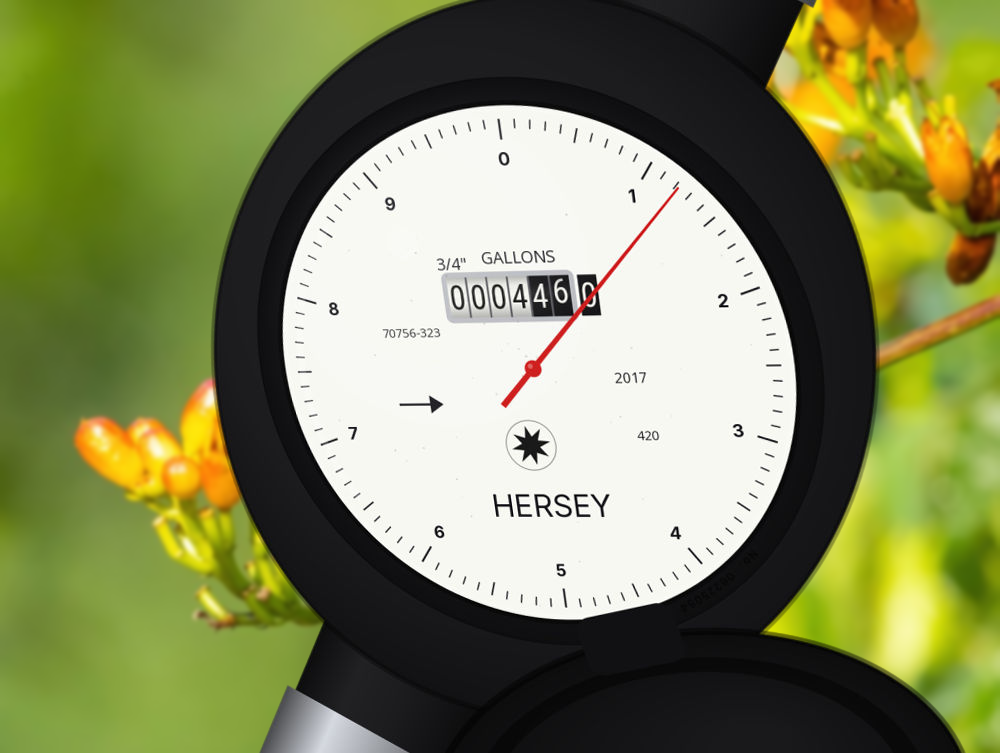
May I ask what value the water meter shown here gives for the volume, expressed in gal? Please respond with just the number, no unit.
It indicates 4461.2
